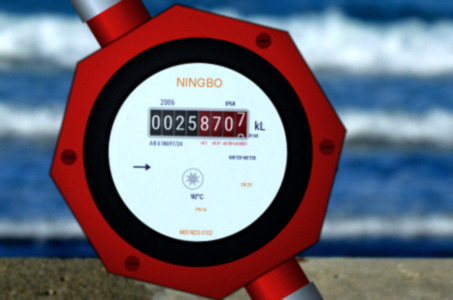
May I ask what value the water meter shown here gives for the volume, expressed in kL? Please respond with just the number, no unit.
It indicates 25.8707
